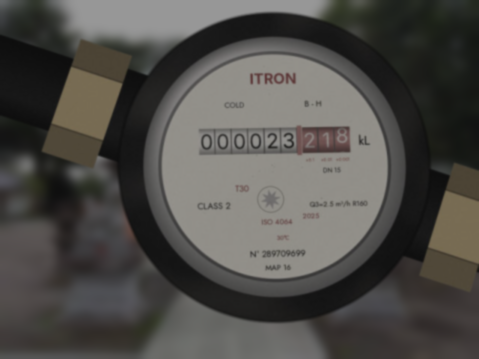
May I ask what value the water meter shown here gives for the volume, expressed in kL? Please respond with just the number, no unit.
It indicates 23.218
